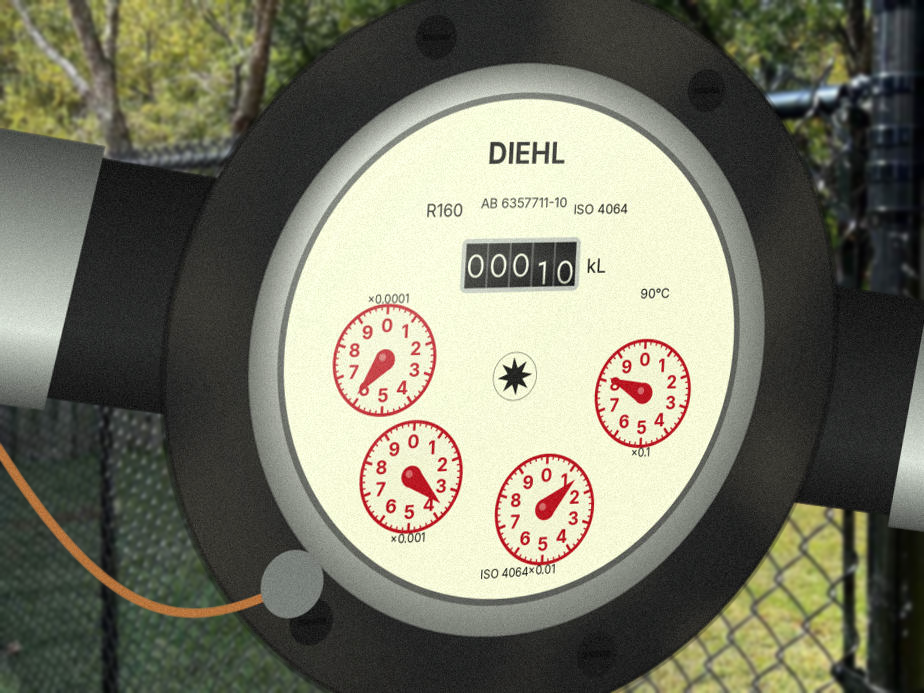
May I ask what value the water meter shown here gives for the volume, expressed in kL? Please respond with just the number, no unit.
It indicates 9.8136
